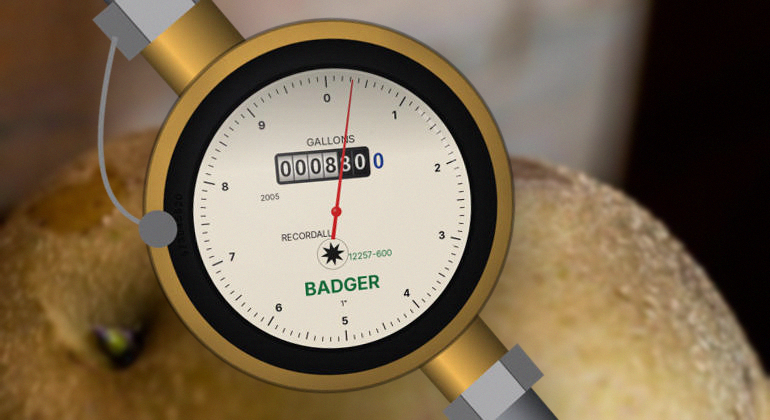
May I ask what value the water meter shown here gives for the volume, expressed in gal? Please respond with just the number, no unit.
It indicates 8800.3
